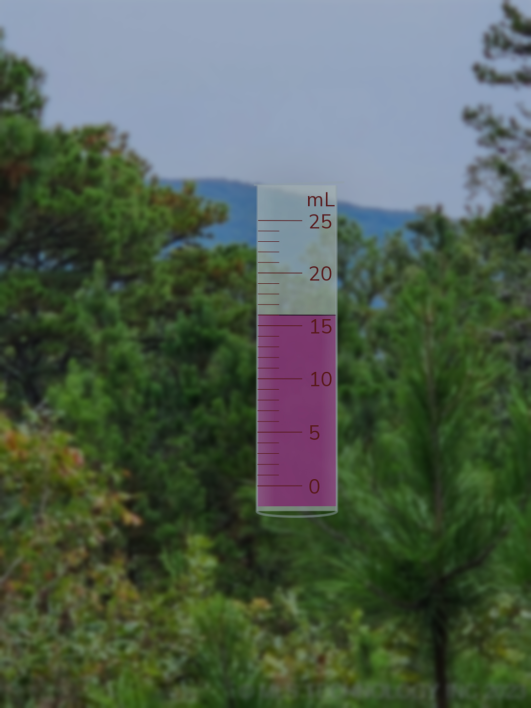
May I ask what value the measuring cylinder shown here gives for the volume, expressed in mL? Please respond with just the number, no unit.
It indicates 16
